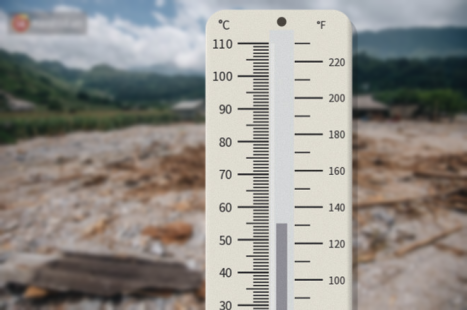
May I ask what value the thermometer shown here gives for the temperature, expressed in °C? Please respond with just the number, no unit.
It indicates 55
